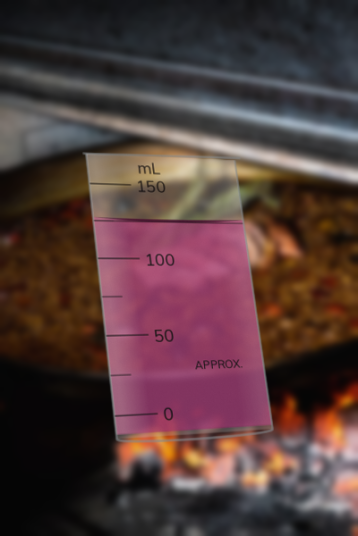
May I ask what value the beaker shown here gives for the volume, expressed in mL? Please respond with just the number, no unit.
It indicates 125
